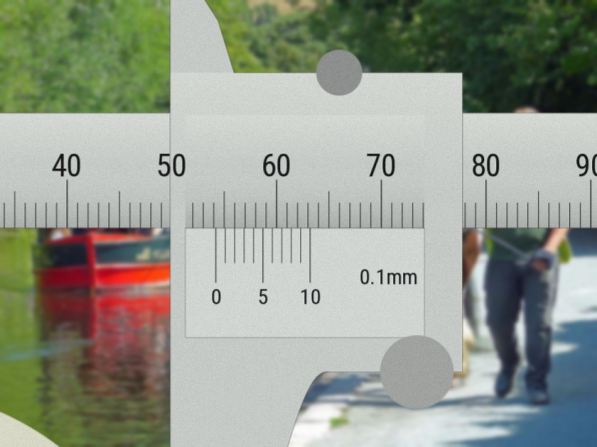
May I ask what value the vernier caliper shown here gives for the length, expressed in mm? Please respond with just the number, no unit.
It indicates 54.2
